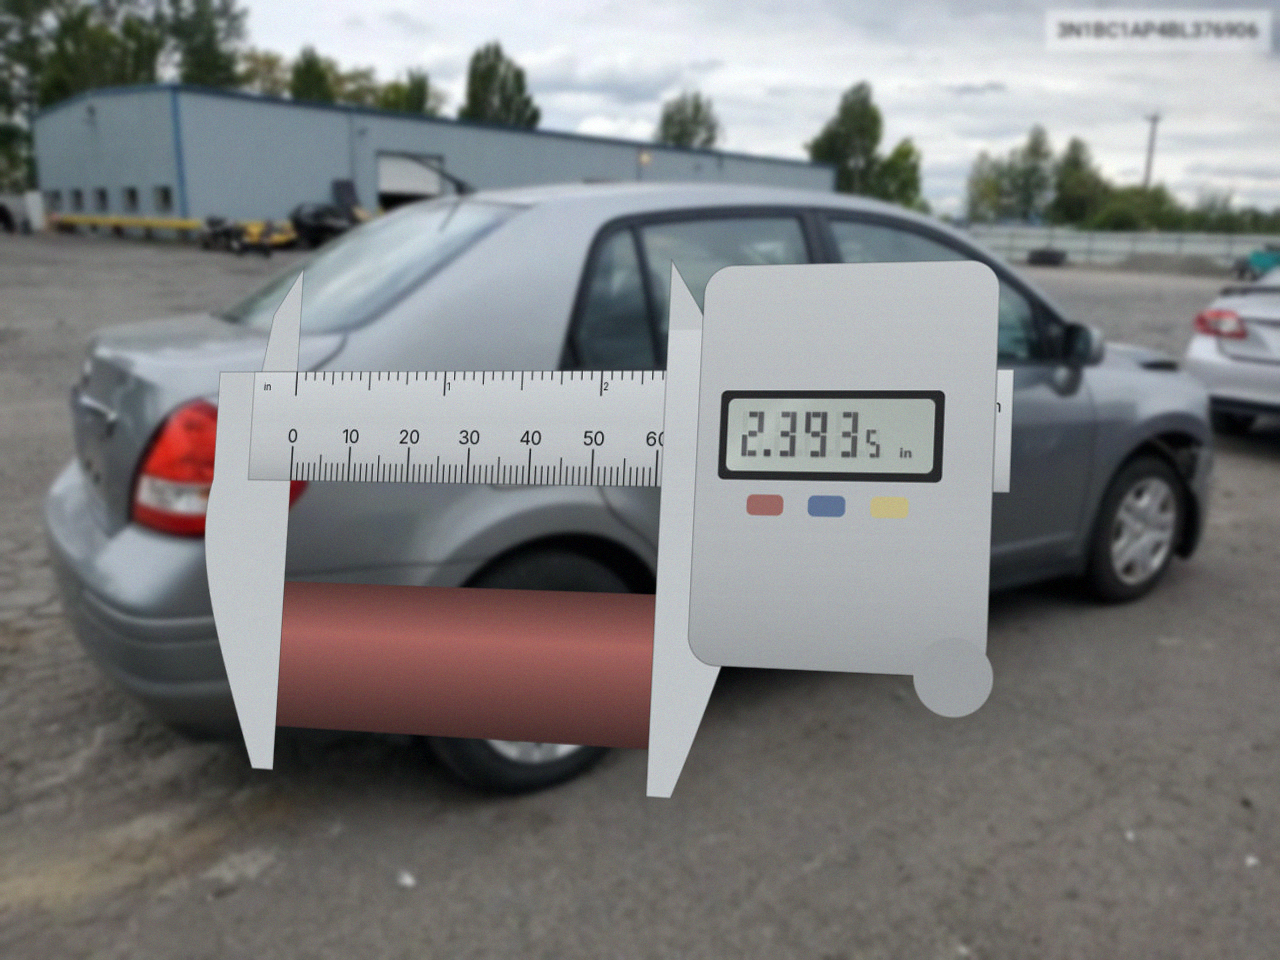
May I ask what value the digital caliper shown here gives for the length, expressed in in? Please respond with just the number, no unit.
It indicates 2.3935
